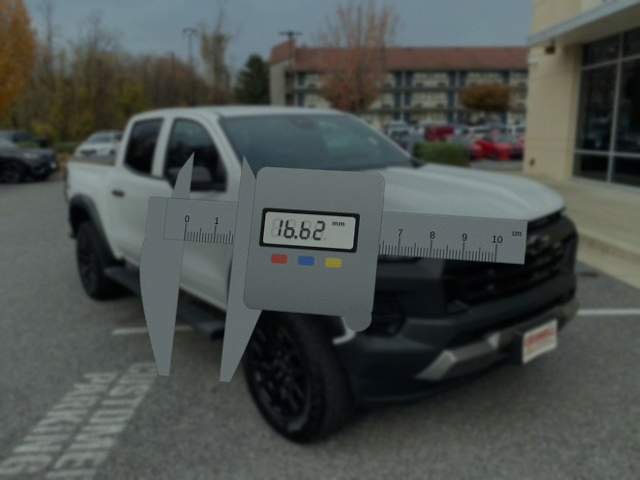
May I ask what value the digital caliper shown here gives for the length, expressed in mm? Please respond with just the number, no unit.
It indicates 16.62
